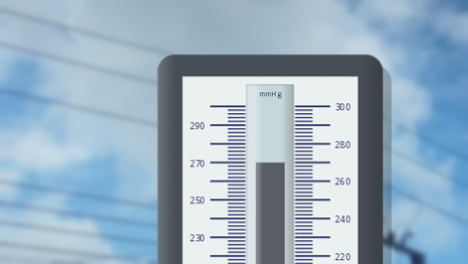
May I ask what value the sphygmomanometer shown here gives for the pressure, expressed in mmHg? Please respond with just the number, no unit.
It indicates 270
